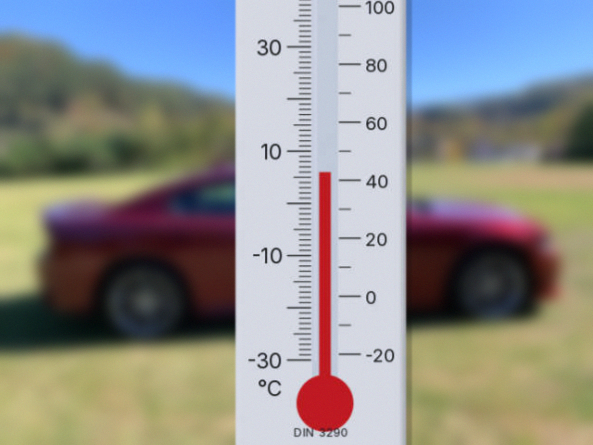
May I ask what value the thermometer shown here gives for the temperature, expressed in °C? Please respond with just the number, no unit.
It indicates 6
